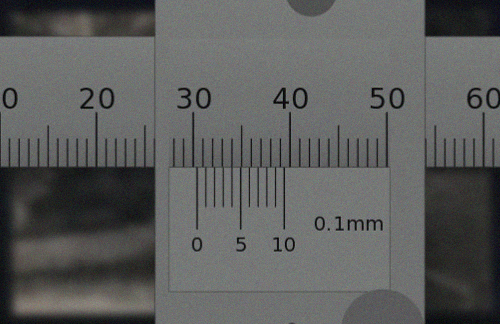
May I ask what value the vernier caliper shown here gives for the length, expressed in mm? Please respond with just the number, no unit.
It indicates 30.4
